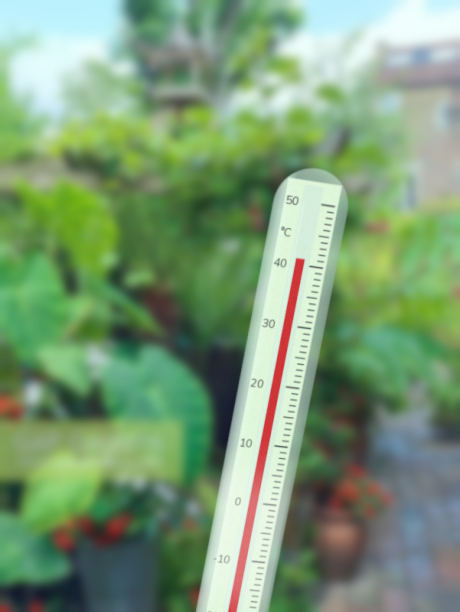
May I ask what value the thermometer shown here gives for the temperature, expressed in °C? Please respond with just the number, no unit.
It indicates 41
